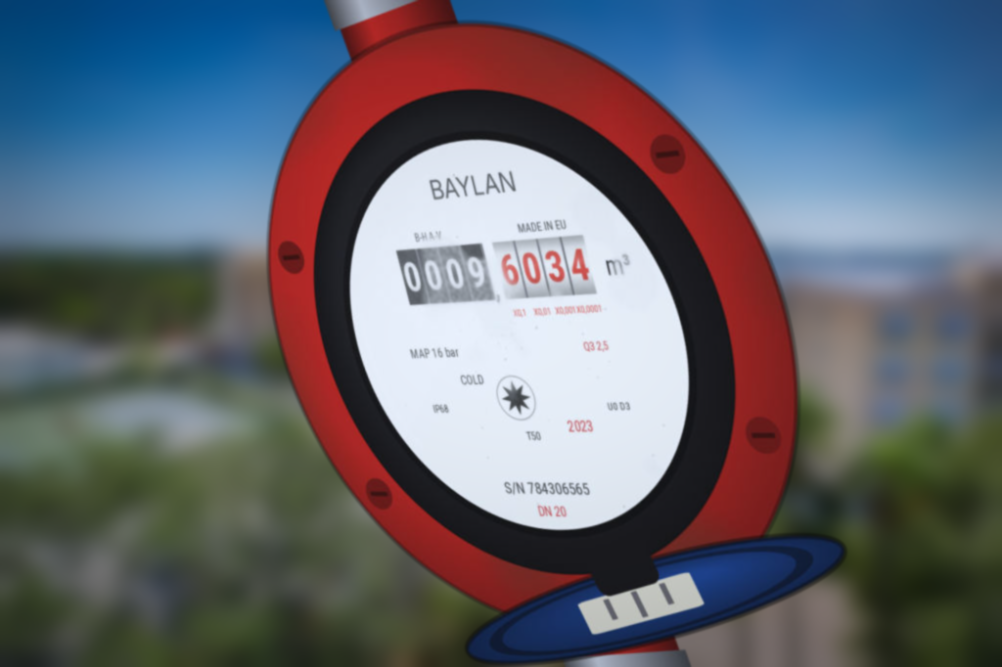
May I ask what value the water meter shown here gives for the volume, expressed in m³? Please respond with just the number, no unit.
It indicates 9.6034
